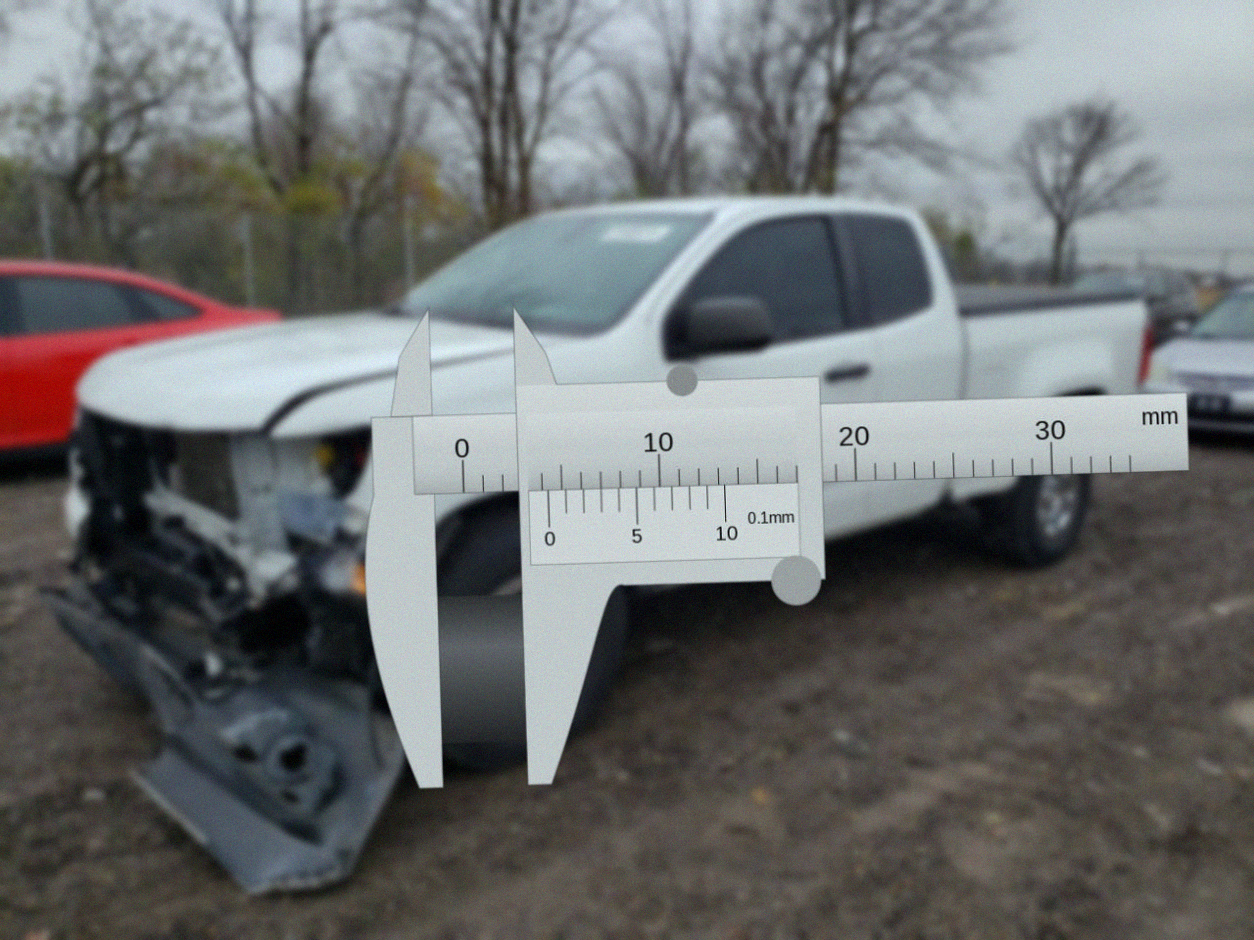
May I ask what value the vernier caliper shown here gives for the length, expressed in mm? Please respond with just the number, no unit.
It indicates 4.3
